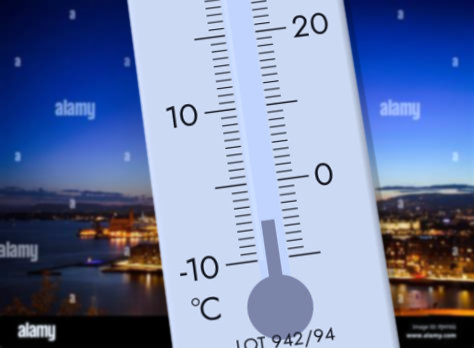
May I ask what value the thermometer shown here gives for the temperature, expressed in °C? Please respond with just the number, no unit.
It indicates -5
